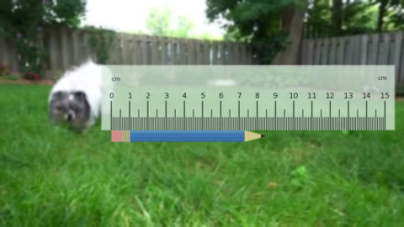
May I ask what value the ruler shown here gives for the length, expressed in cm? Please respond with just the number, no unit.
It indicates 8.5
